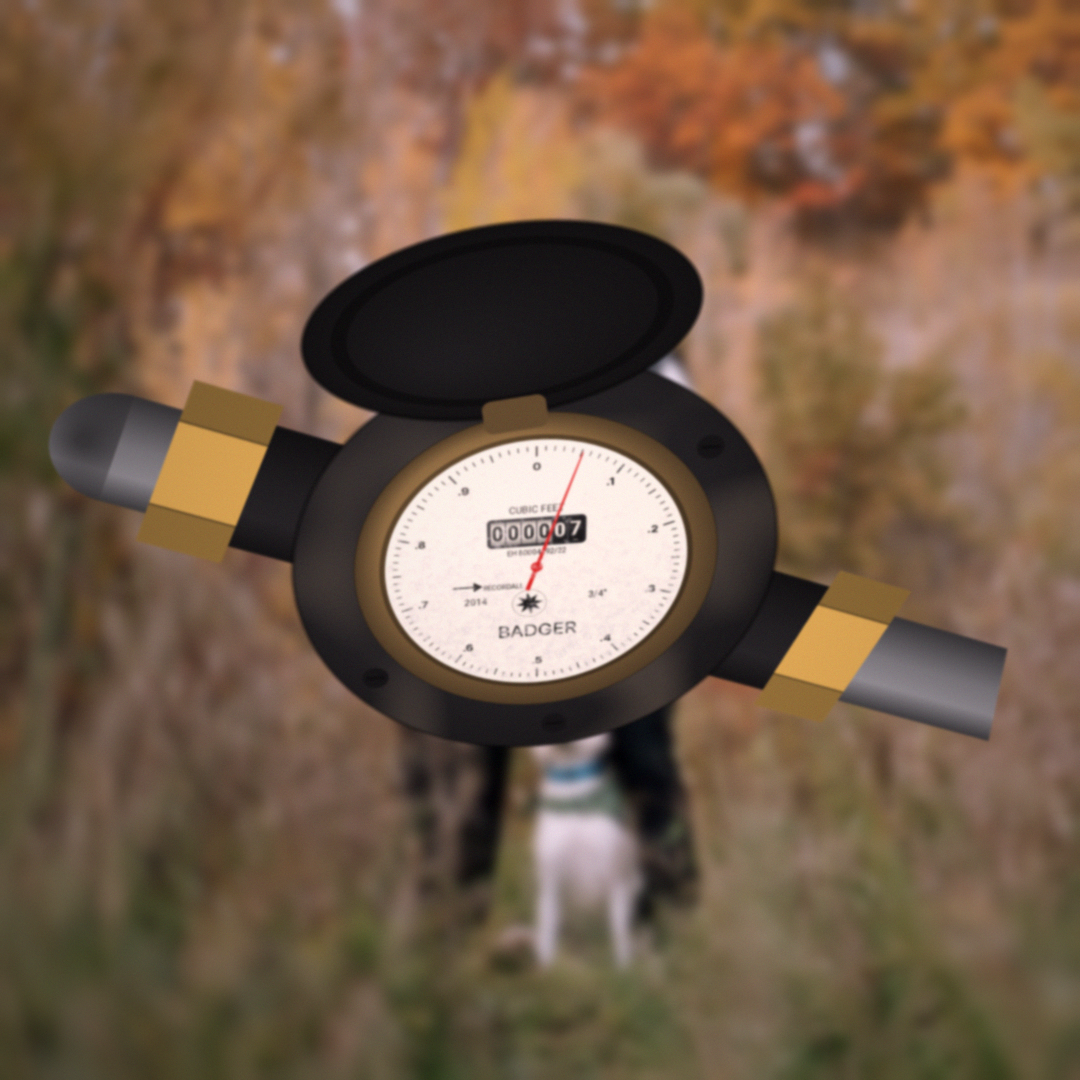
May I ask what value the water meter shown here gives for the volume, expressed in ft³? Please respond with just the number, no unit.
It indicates 7.05
